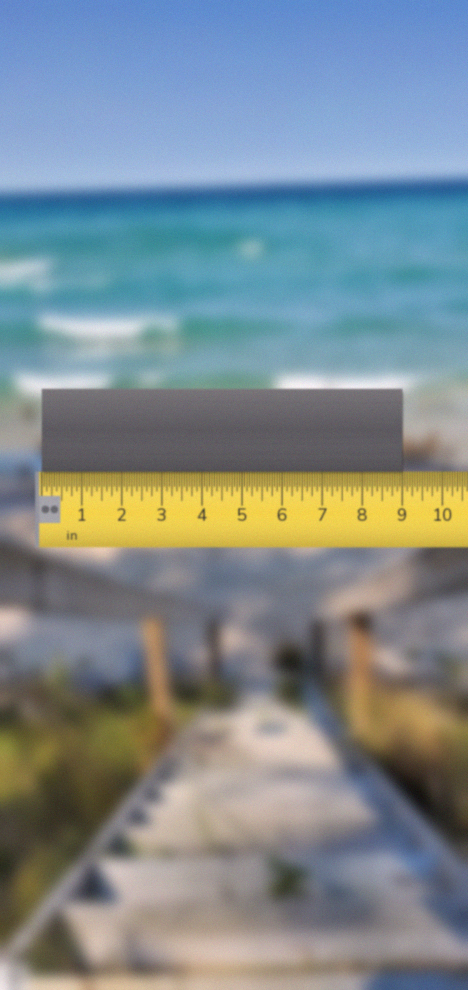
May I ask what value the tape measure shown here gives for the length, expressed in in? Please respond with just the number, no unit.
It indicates 9
